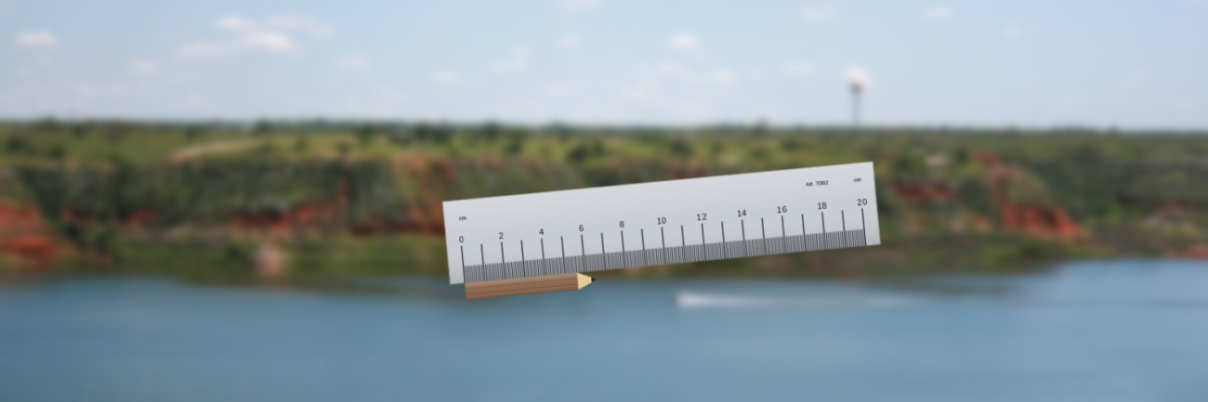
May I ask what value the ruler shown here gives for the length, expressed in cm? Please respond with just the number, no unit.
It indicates 6.5
